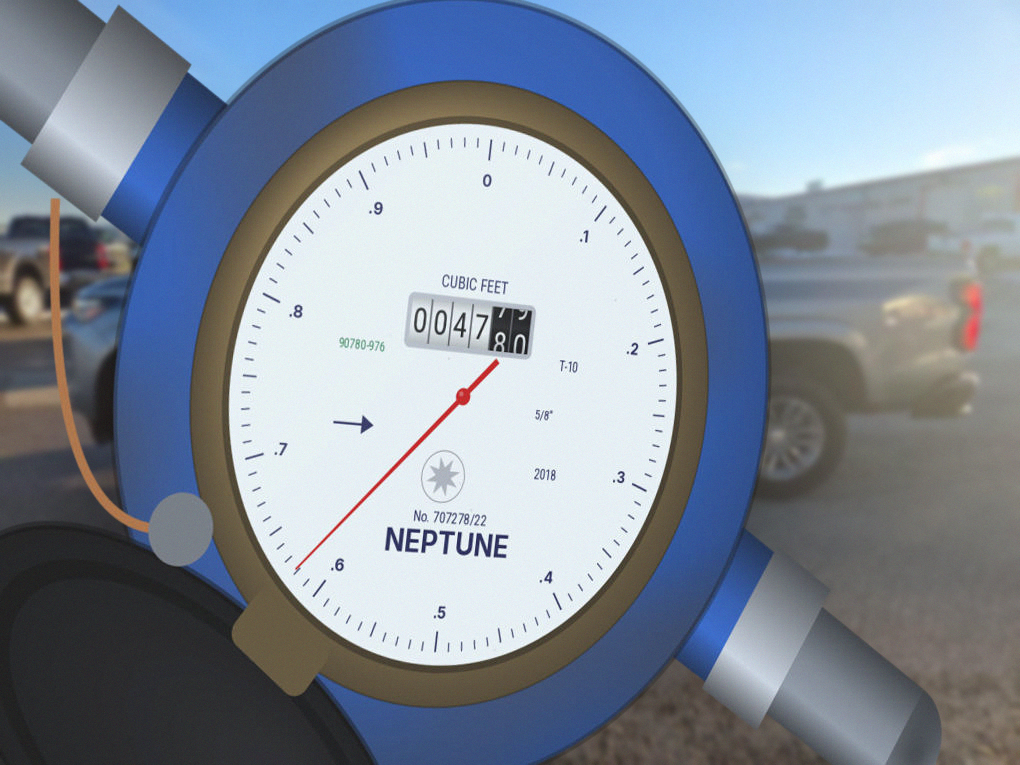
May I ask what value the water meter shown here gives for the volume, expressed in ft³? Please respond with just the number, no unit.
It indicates 4779.62
